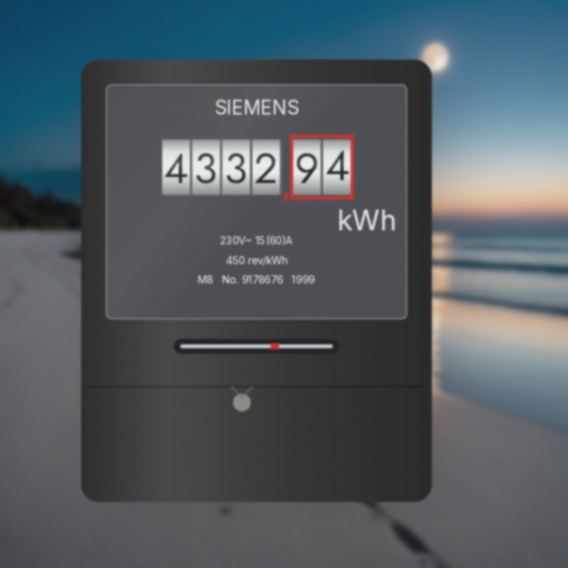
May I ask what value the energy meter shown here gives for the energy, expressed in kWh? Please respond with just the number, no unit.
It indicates 4332.94
